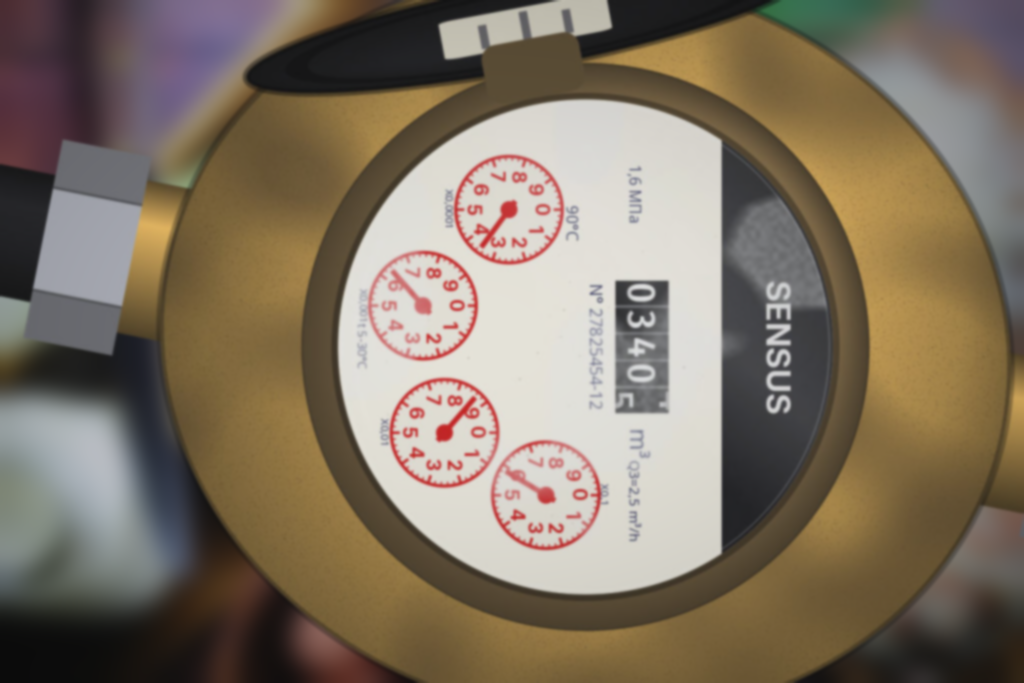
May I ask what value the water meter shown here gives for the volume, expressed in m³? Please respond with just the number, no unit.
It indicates 3404.5863
